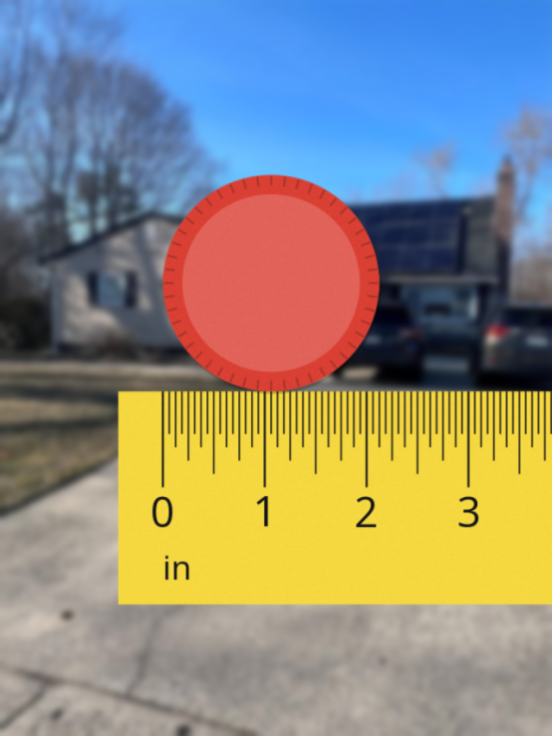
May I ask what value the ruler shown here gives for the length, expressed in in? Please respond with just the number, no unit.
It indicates 2.125
